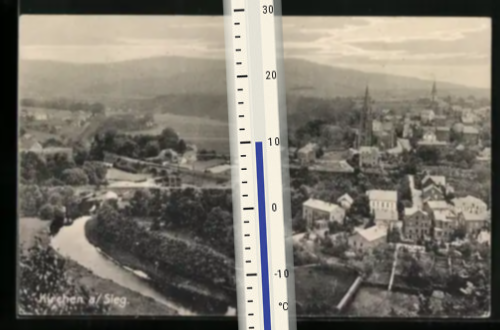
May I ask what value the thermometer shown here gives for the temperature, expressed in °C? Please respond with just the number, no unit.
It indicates 10
